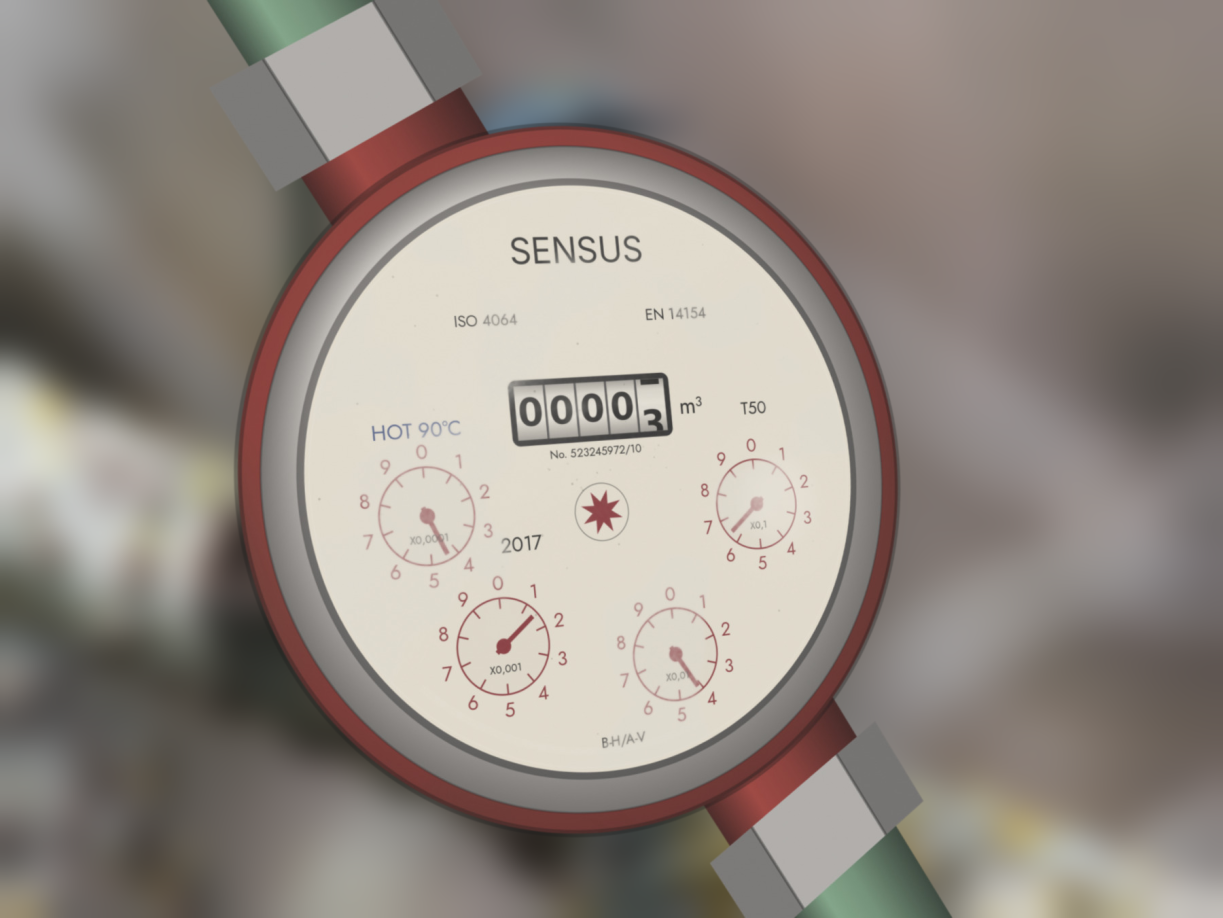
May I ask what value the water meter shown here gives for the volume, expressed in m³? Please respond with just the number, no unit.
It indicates 2.6414
